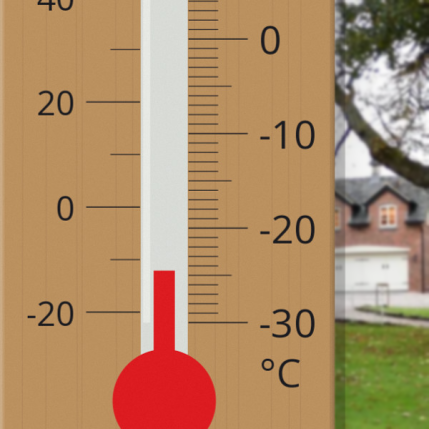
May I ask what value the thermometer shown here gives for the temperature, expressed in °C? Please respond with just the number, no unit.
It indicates -24.5
